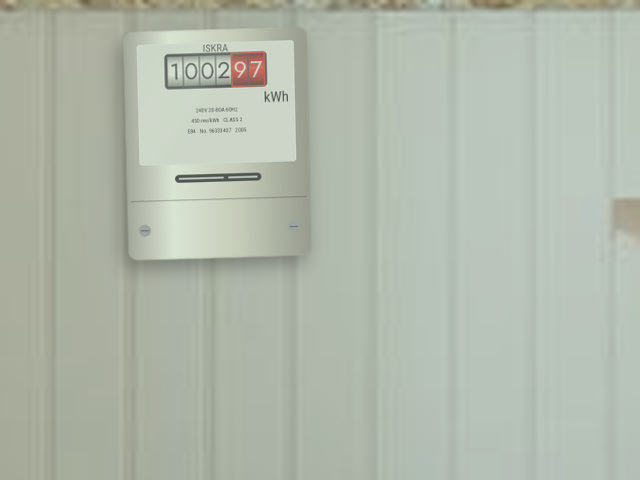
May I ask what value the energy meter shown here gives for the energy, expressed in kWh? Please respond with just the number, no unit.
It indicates 1002.97
